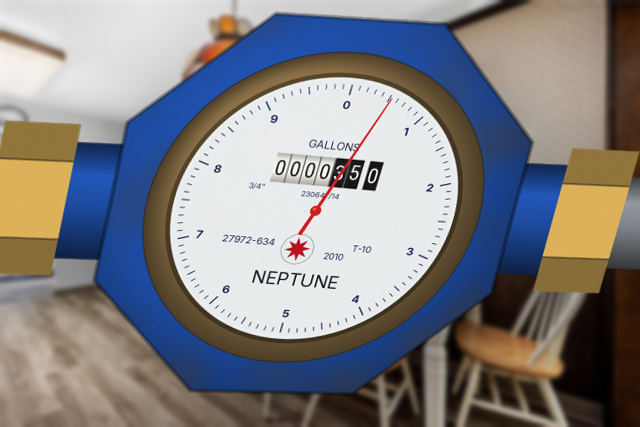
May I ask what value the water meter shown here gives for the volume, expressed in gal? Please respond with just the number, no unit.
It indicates 350.5
